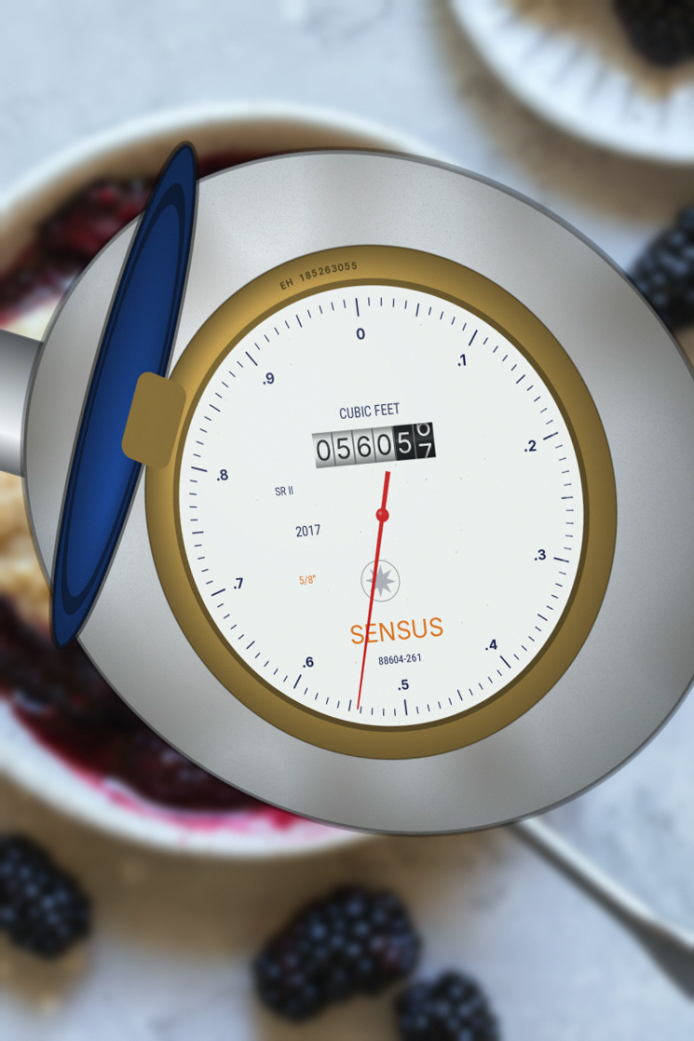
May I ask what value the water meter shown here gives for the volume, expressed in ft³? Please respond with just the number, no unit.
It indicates 56056.54
